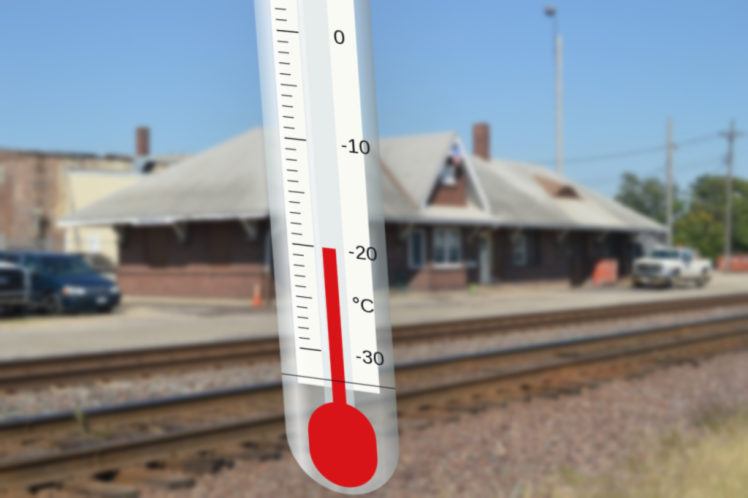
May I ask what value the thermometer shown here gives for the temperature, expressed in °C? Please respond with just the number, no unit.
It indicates -20
